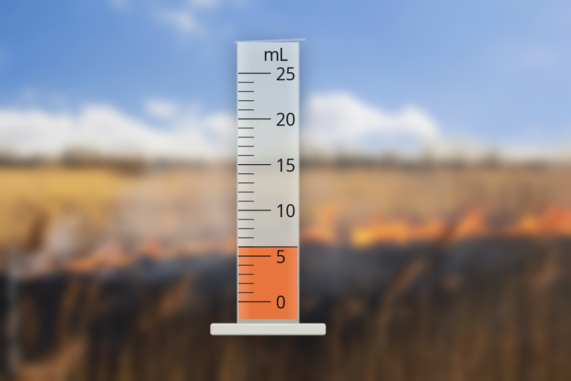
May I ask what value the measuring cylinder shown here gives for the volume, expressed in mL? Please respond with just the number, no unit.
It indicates 6
